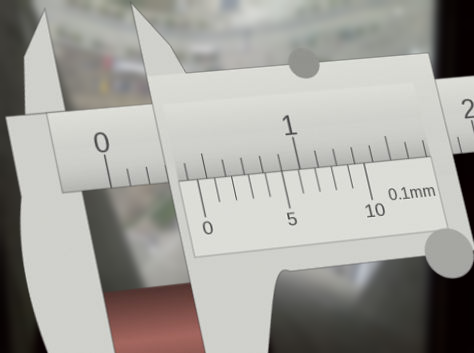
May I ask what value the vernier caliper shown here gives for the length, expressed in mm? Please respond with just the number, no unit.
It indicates 4.5
